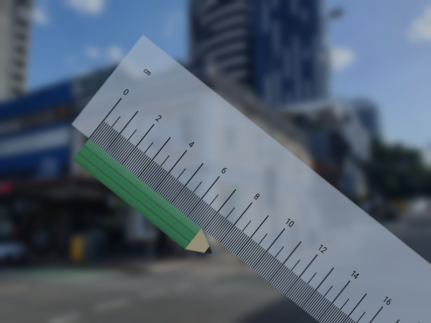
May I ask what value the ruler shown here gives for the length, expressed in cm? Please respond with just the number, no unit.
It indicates 8
